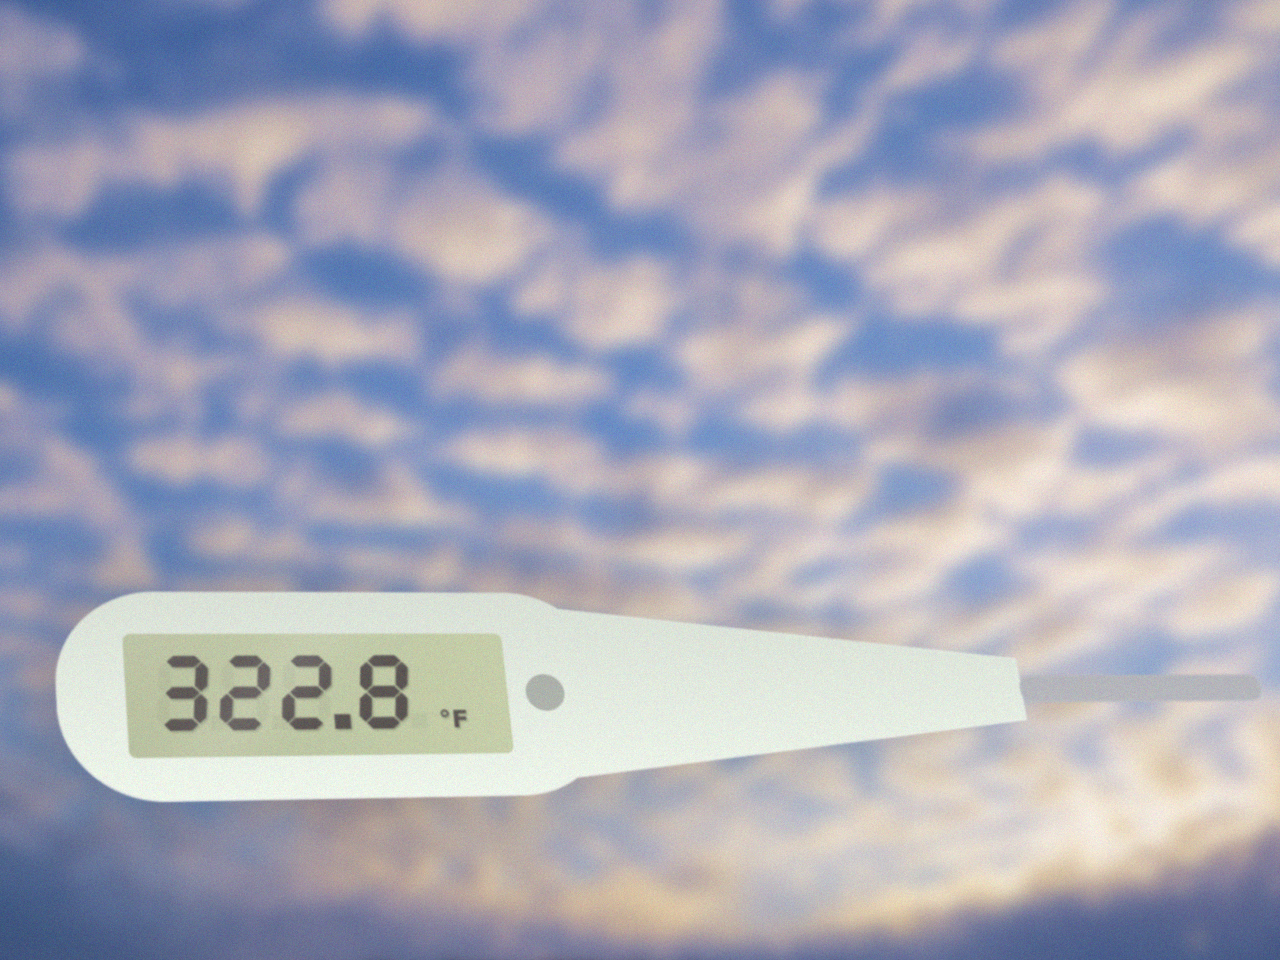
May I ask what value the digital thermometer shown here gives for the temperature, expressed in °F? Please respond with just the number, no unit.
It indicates 322.8
